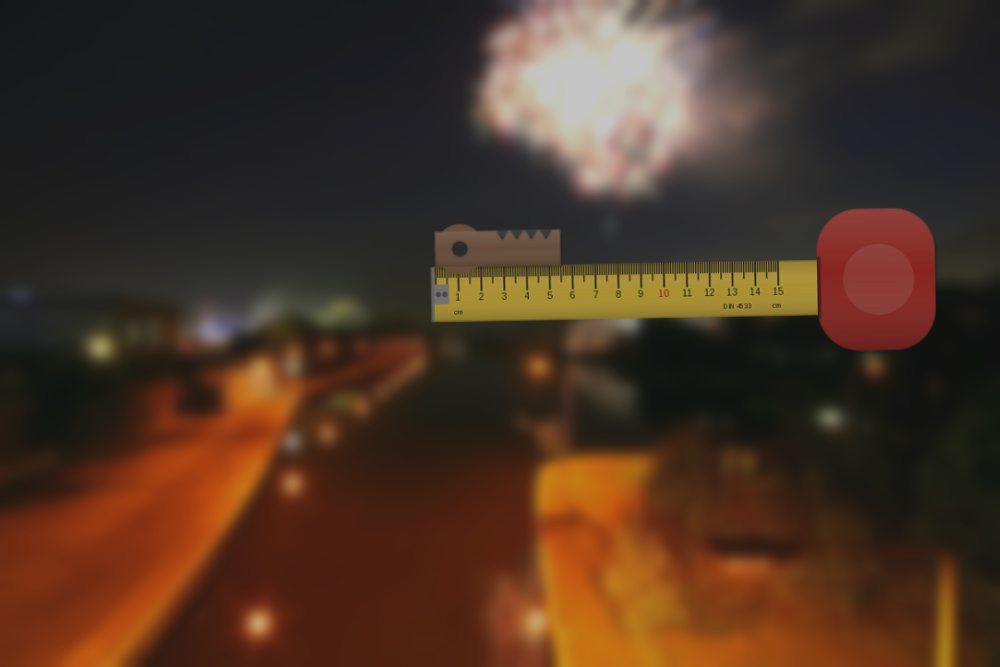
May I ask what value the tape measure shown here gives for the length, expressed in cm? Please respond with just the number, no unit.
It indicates 5.5
